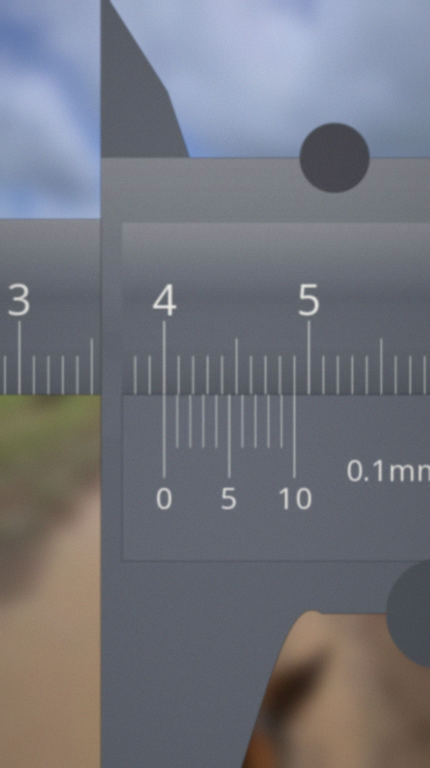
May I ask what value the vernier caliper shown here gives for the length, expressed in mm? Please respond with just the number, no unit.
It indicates 40.0
